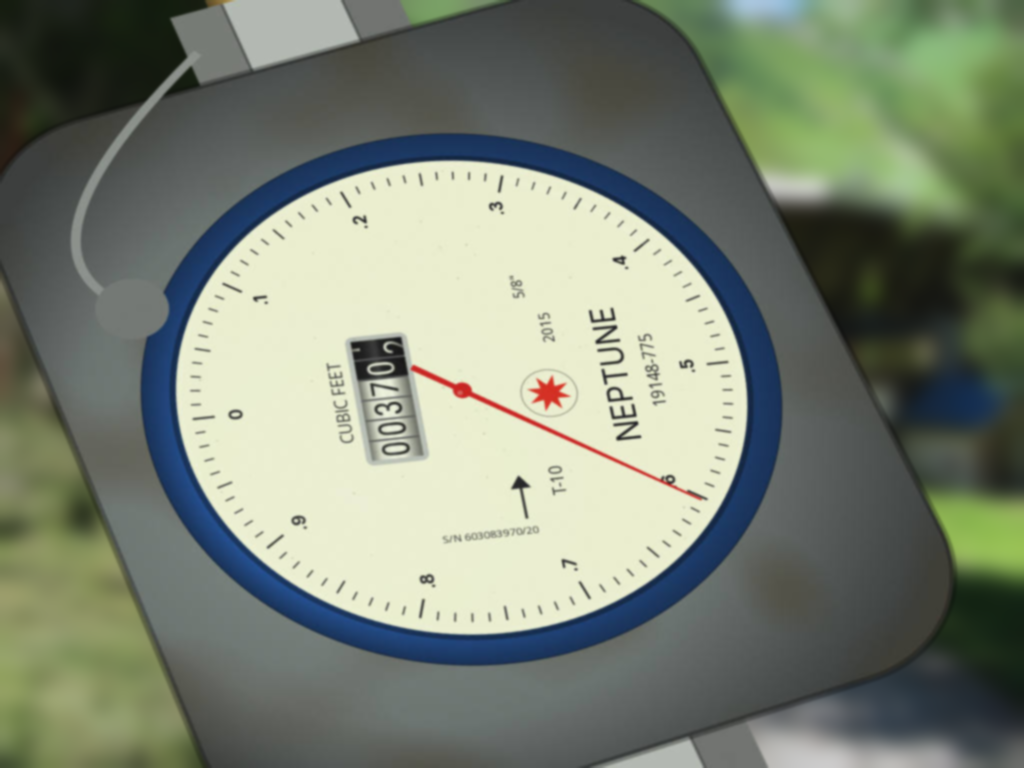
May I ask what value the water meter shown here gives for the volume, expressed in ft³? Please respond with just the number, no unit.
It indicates 3701.60
